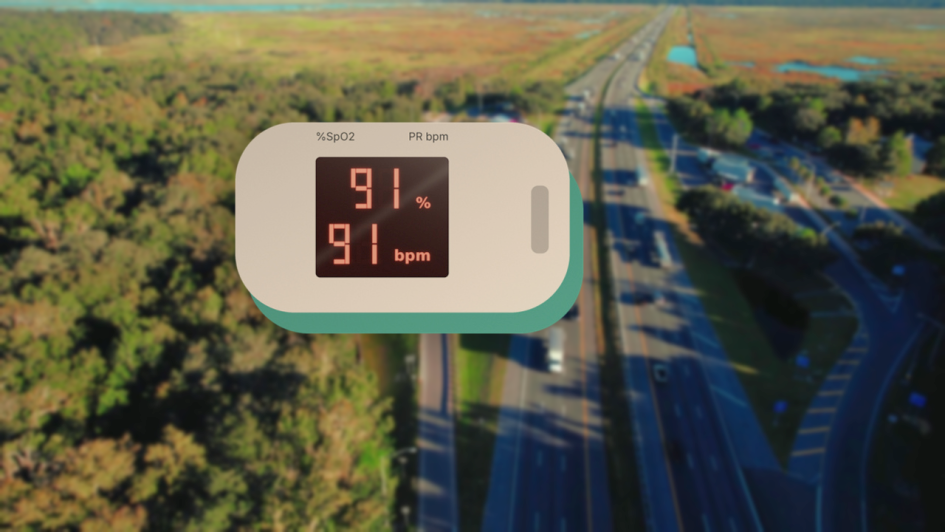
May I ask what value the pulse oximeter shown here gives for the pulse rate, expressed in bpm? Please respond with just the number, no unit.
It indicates 91
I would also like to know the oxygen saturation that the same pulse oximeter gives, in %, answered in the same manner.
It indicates 91
